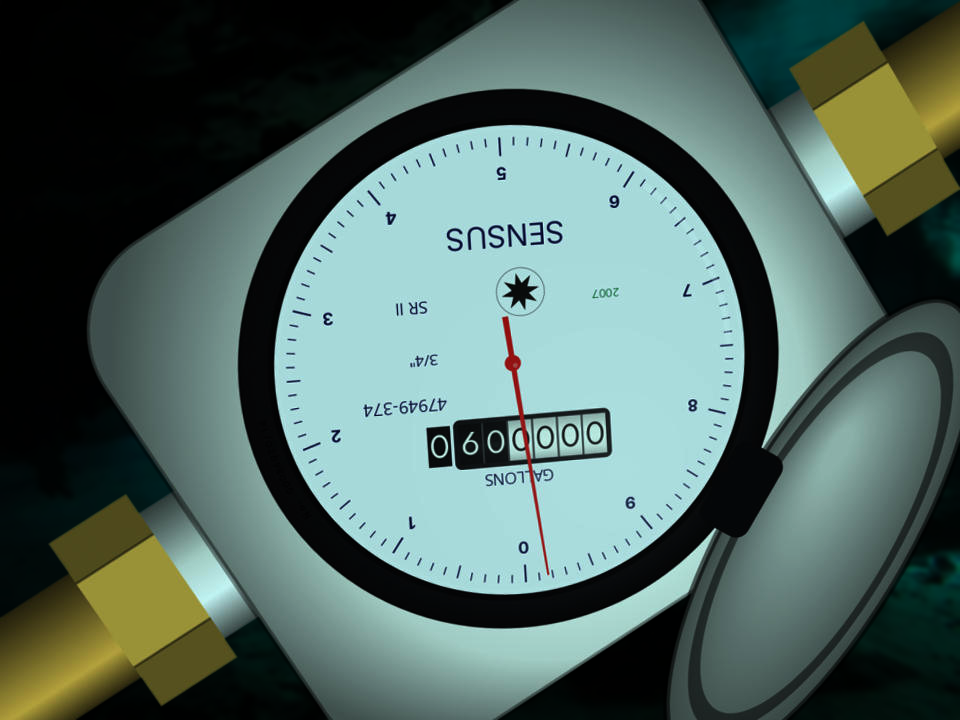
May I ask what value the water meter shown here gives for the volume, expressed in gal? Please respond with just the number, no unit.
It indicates 89.8
